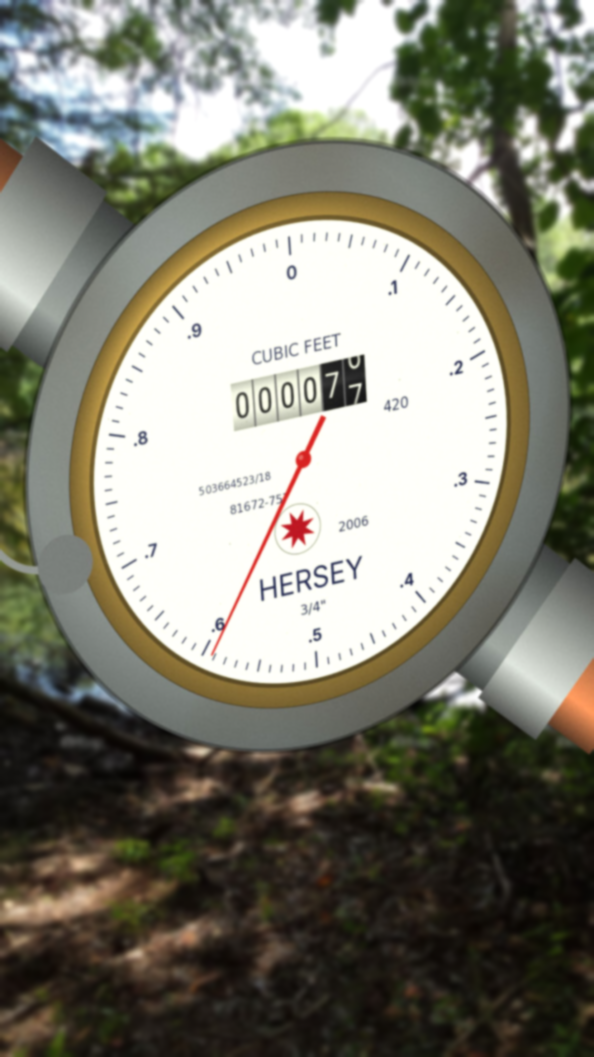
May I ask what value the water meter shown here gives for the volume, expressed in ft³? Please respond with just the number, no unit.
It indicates 76.59
